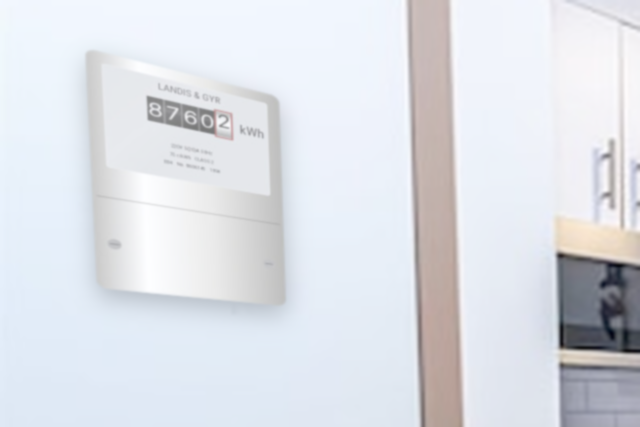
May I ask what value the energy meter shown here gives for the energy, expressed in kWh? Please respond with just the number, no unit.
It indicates 8760.2
